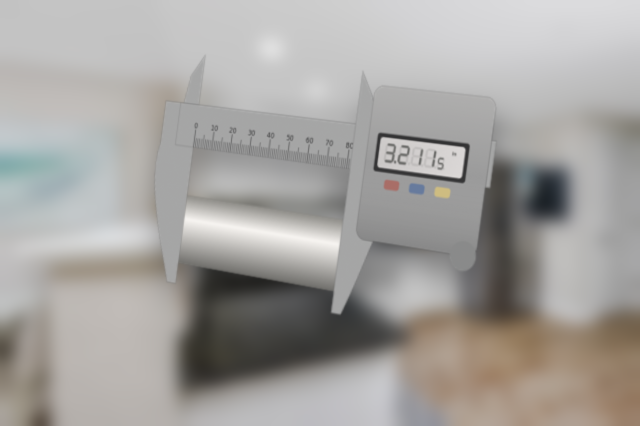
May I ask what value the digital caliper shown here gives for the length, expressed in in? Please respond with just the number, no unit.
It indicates 3.2115
